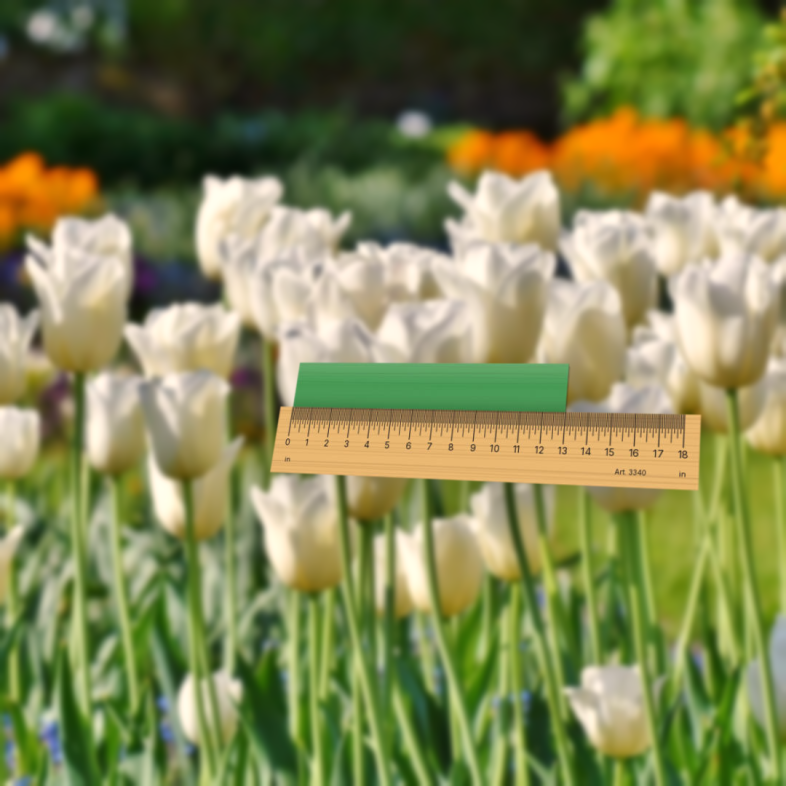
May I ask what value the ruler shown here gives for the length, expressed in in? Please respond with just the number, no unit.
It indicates 13
